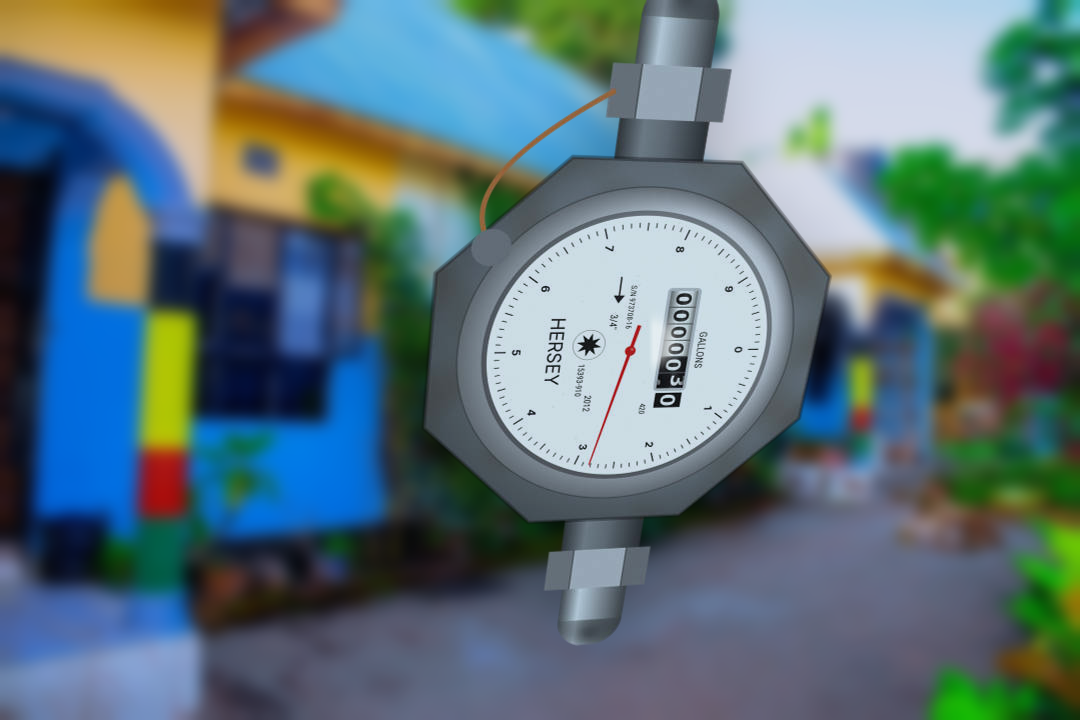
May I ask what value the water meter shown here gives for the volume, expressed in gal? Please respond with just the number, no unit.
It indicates 32.8
